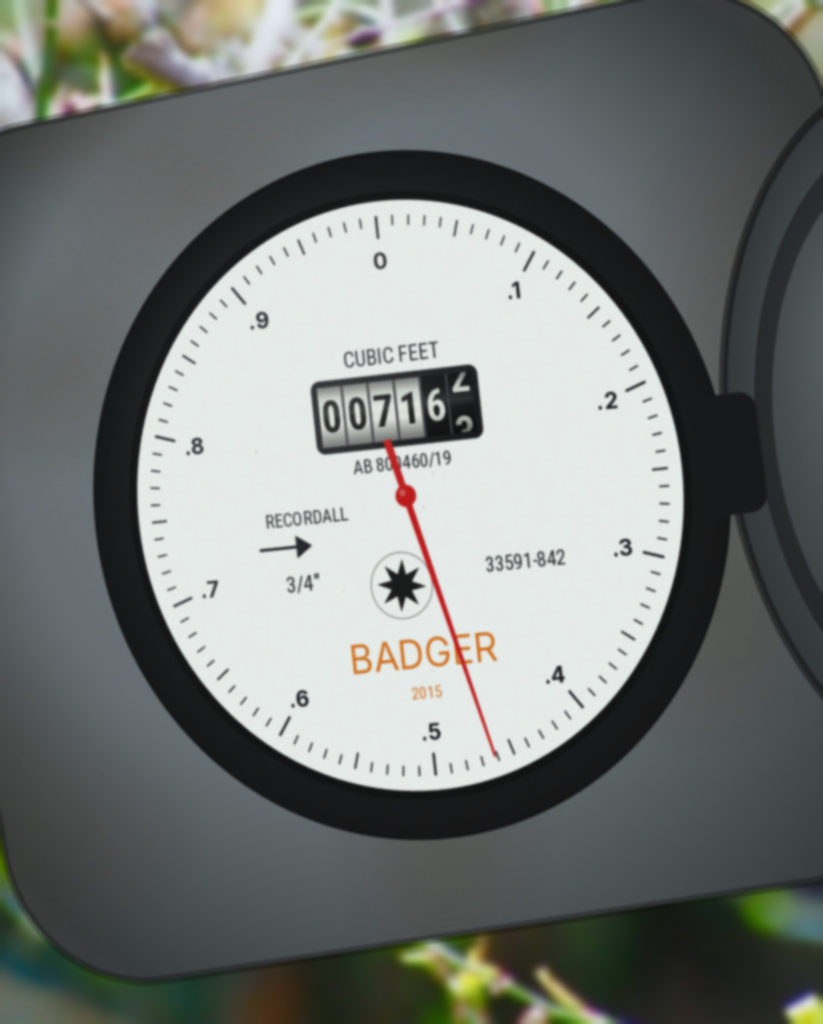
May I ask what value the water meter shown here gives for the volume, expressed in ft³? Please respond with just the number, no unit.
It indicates 7162.46
